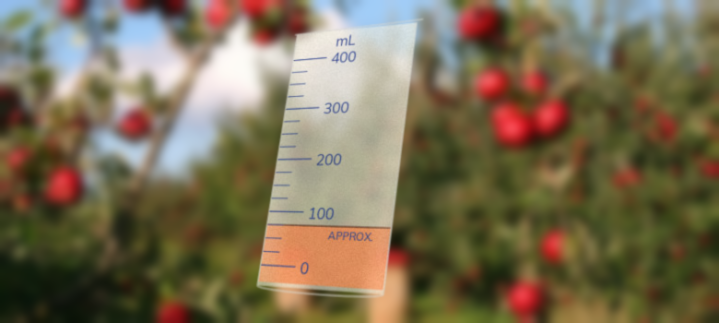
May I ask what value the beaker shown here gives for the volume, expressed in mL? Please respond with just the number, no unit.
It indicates 75
